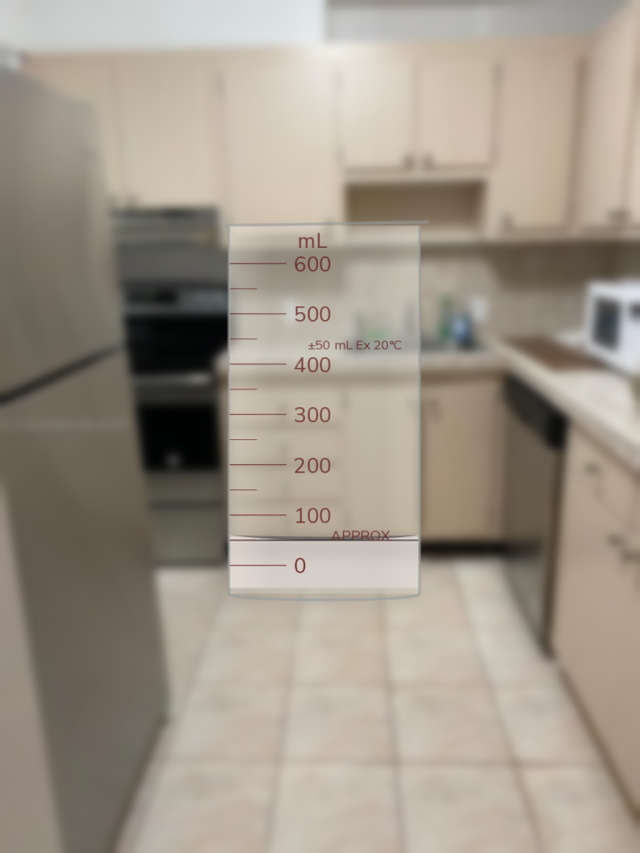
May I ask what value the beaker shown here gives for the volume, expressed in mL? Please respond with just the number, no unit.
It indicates 50
